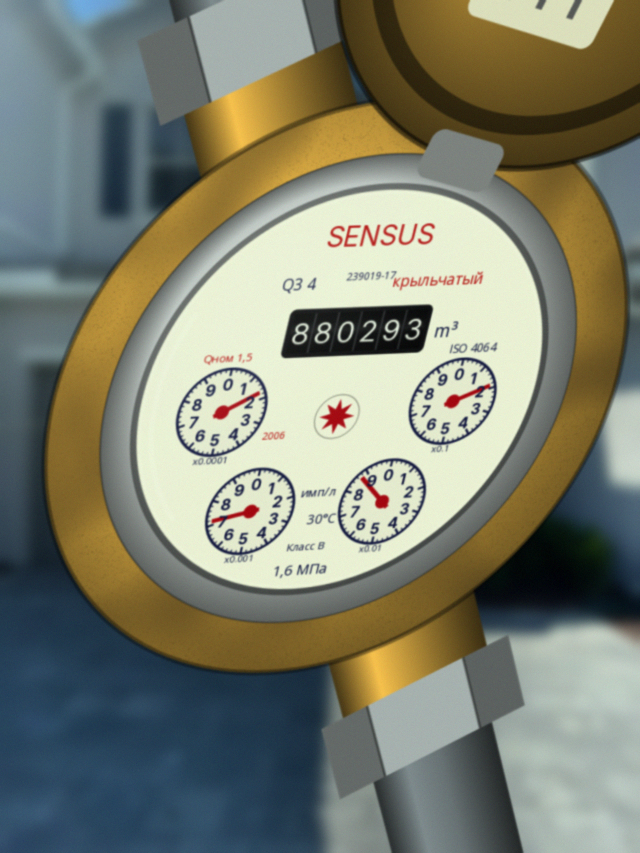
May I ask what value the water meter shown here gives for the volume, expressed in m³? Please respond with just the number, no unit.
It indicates 880293.1871
